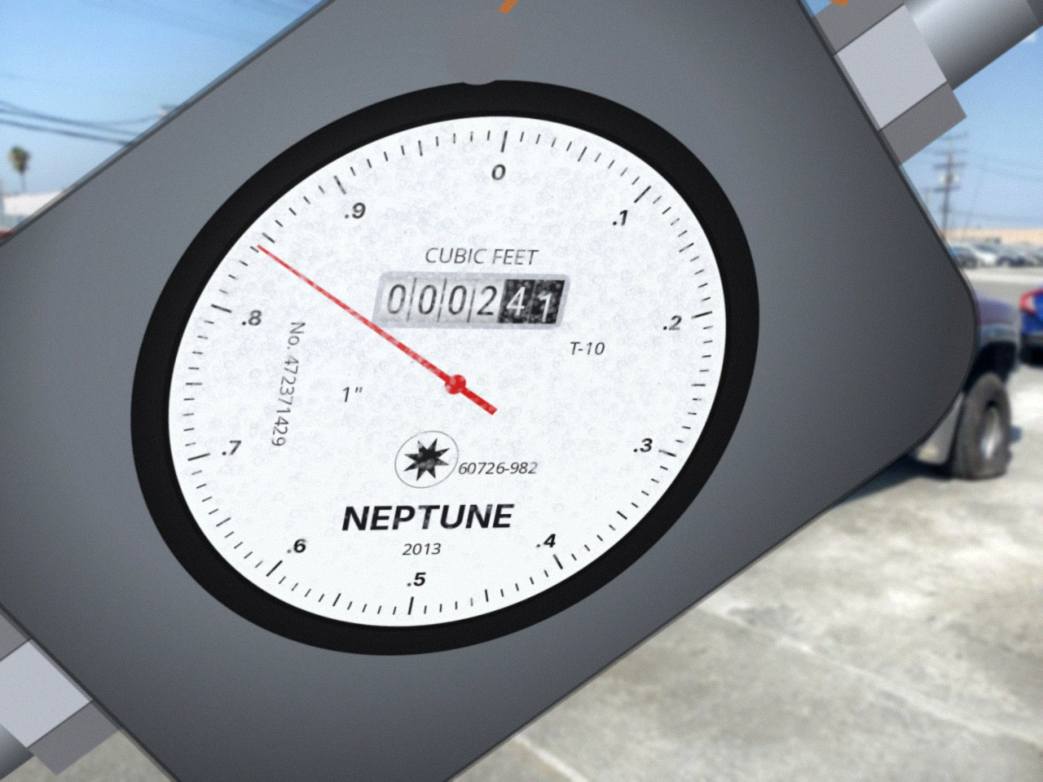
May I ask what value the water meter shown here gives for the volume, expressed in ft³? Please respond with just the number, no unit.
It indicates 240.84
